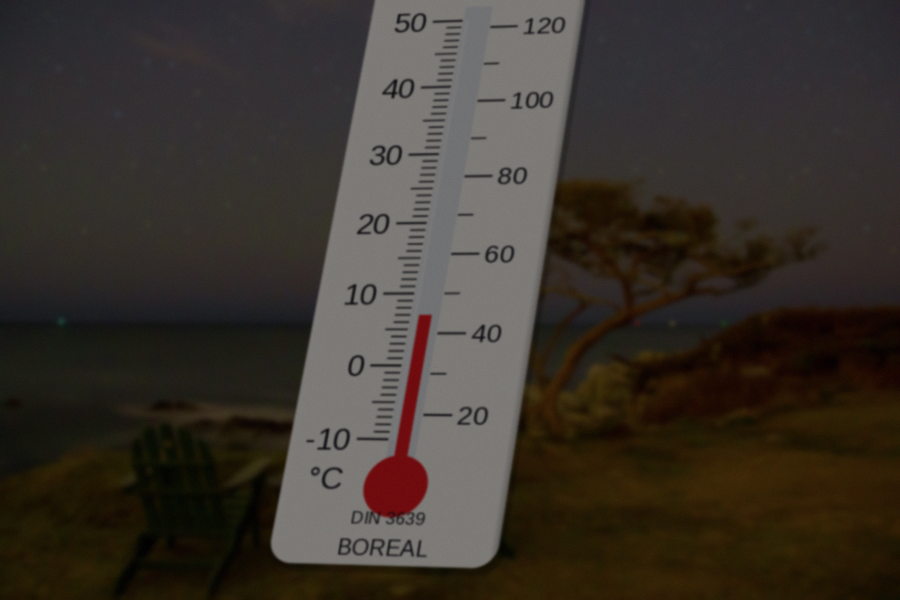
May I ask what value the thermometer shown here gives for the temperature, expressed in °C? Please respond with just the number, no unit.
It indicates 7
